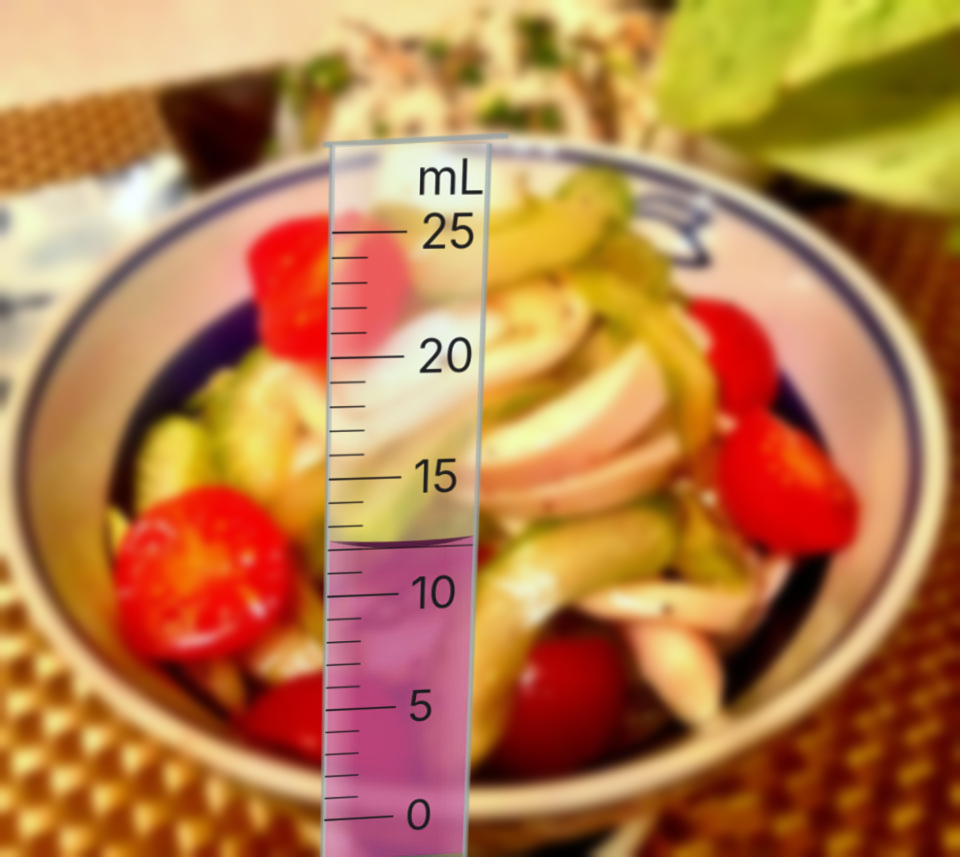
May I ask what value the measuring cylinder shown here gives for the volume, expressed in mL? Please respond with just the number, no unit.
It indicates 12
